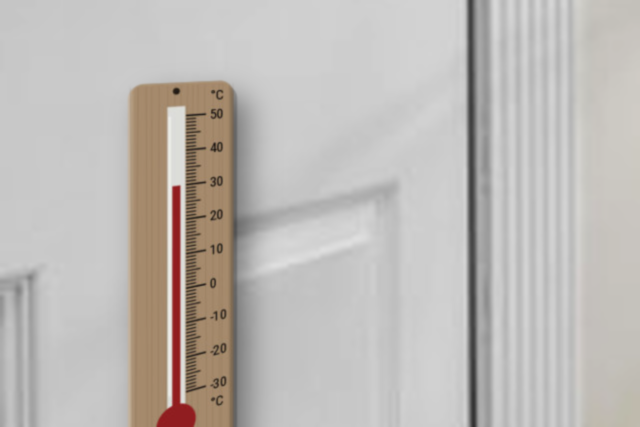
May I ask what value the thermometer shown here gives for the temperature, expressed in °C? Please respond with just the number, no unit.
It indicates 30
